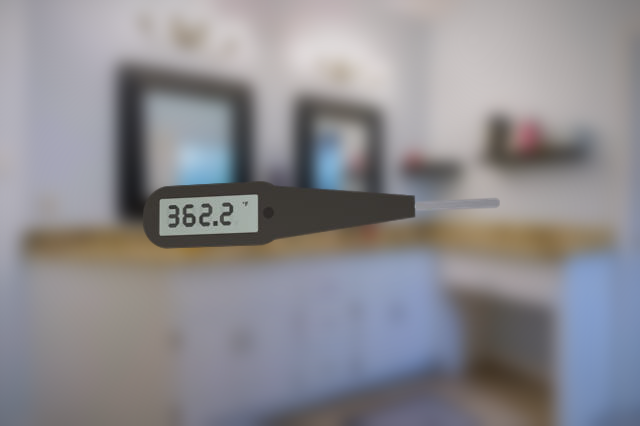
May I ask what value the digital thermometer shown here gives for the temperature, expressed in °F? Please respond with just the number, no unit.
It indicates 362.2
